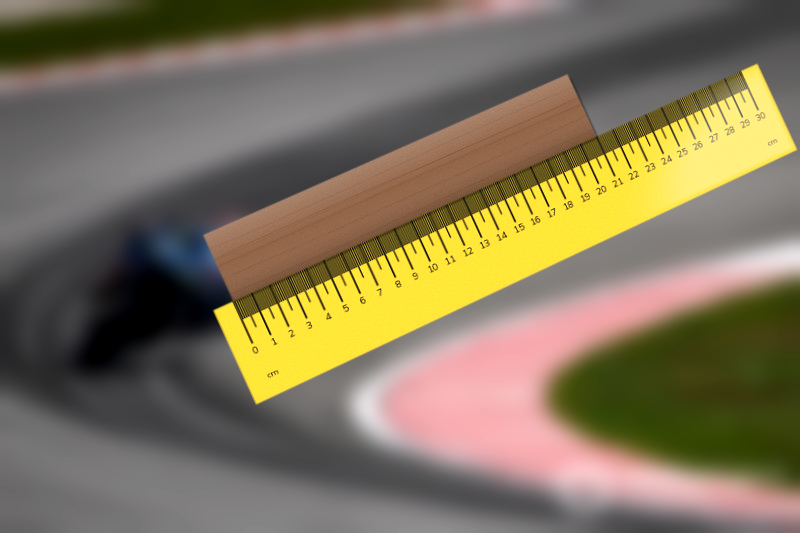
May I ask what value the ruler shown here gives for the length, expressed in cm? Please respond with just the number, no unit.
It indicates 21
